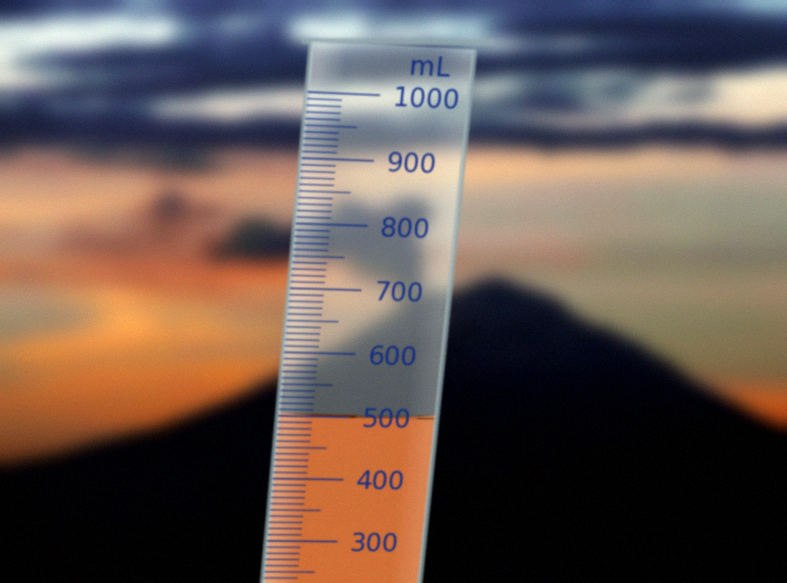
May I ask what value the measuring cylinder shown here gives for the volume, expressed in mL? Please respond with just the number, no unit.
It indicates 500
